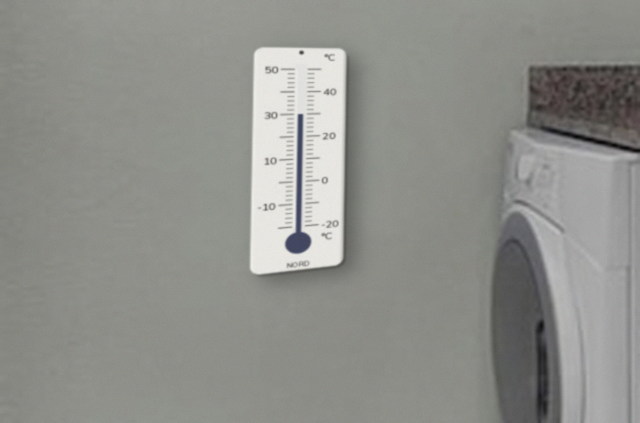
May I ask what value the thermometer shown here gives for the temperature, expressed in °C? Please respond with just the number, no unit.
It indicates 30
